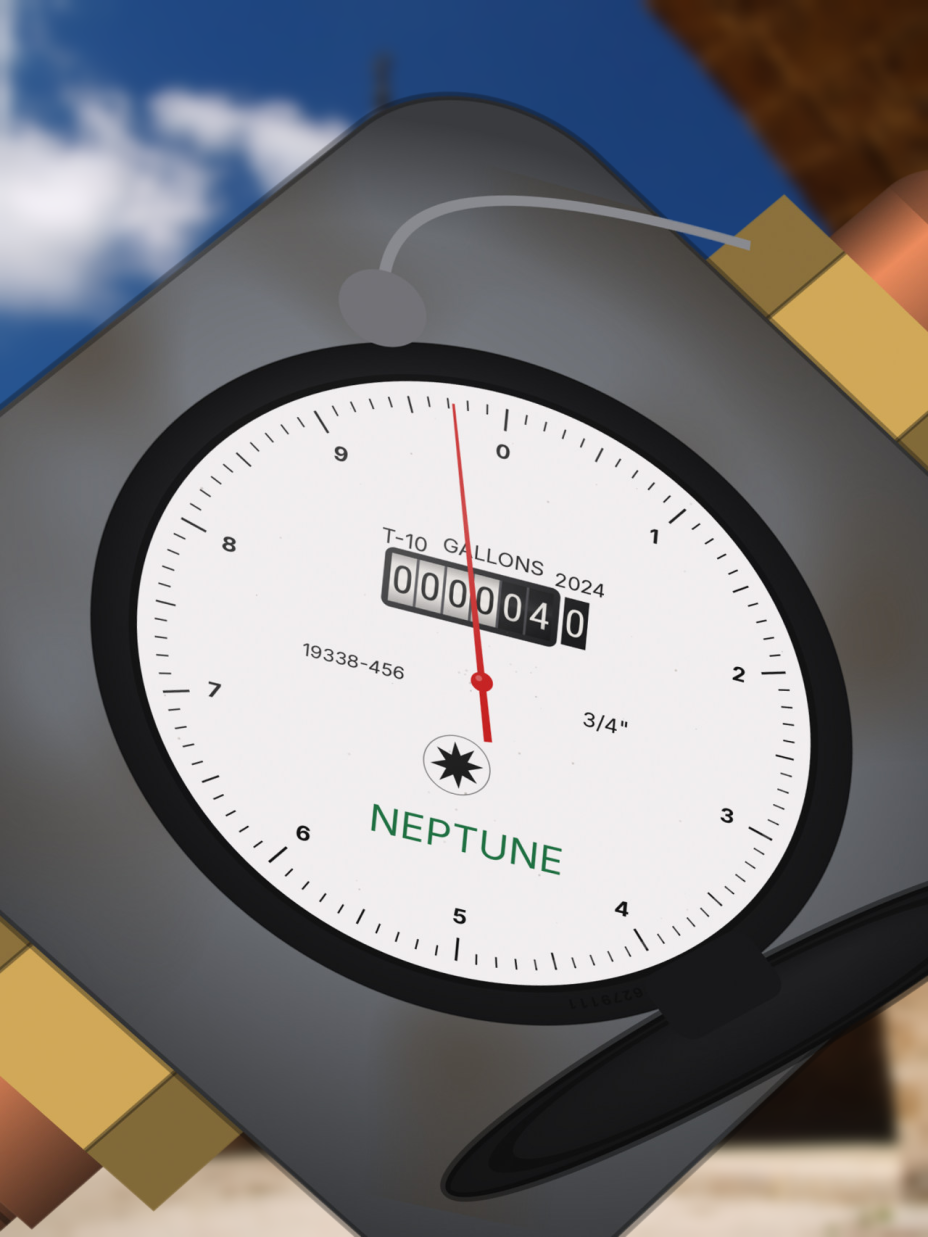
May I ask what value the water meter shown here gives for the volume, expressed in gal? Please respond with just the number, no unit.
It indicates 39.7
